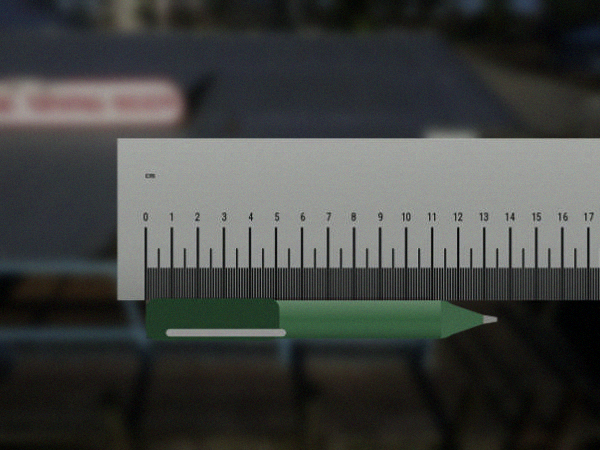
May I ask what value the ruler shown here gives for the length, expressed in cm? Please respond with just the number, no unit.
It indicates 13.5
